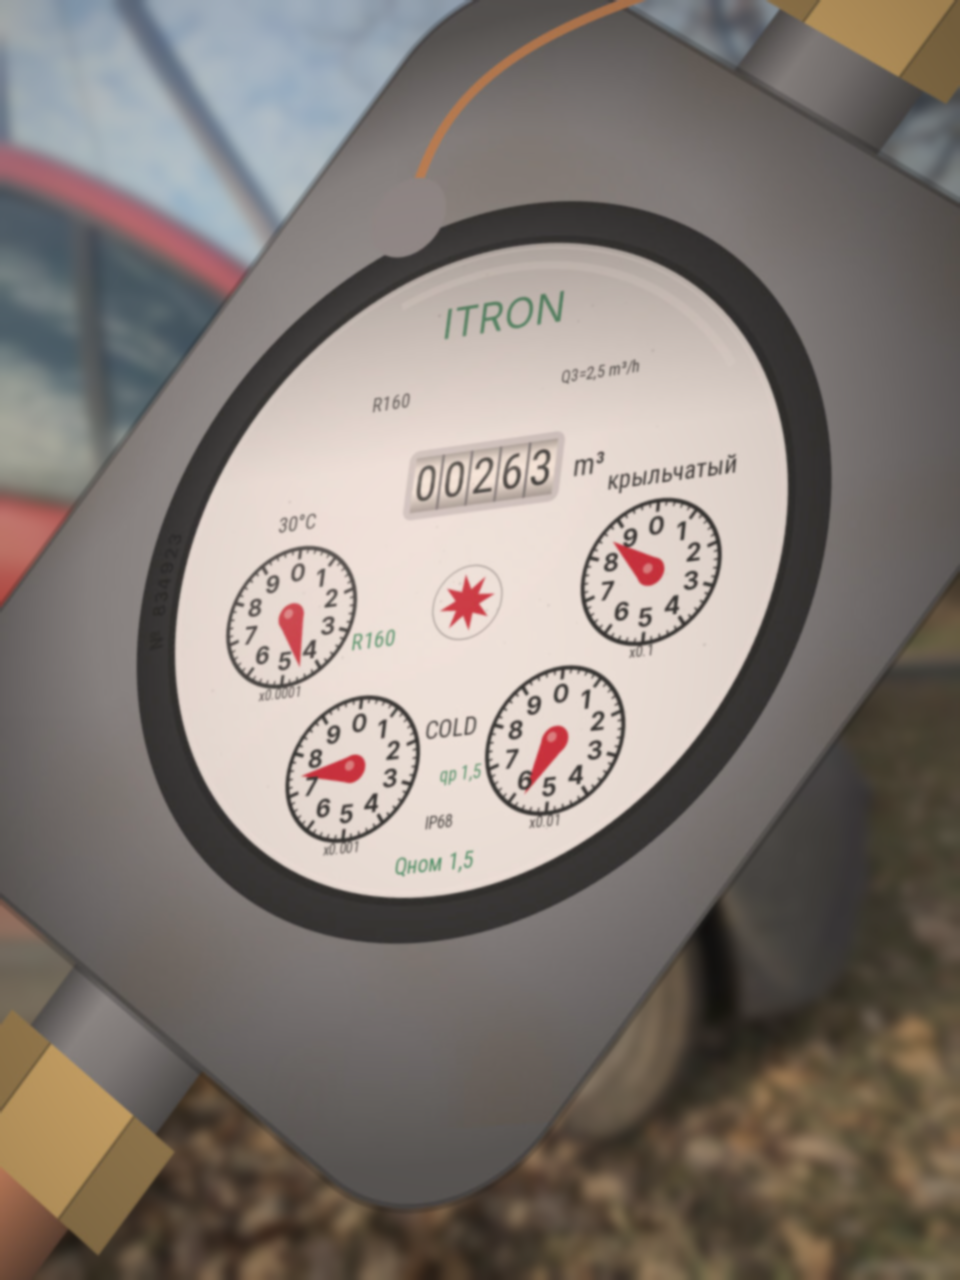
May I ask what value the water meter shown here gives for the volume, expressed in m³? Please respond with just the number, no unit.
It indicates 263.8574
